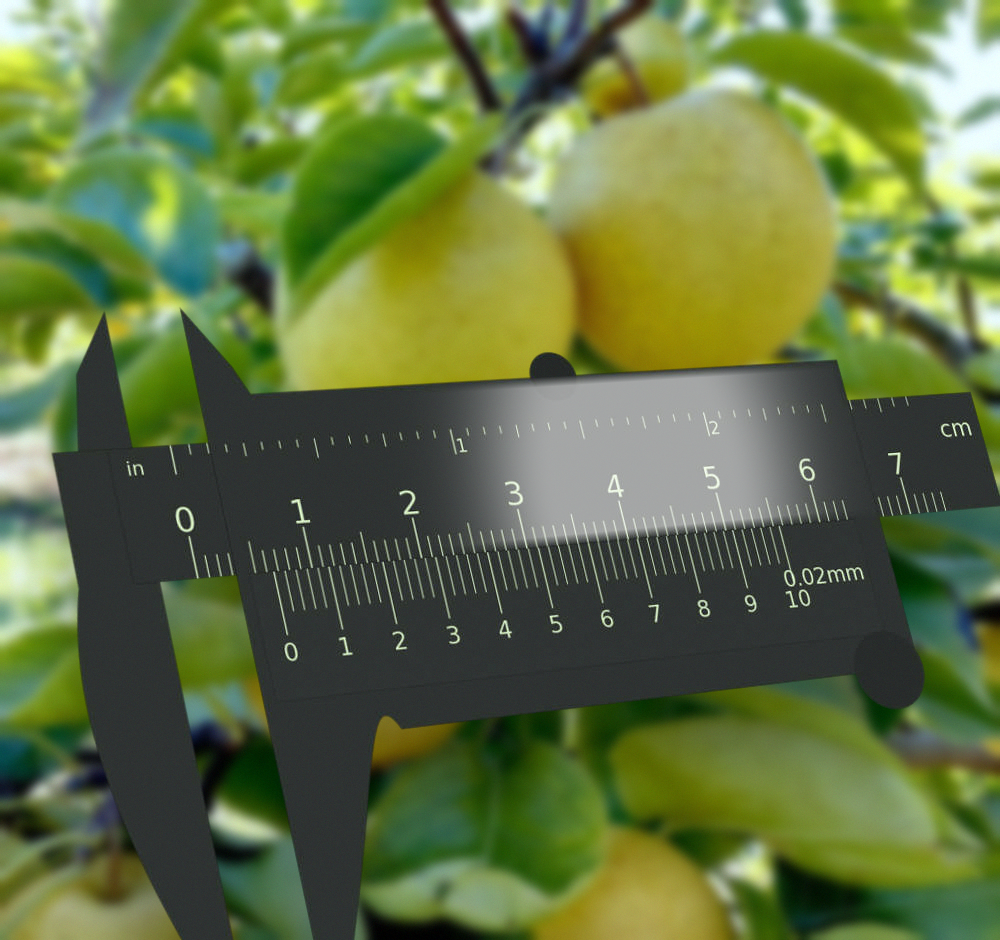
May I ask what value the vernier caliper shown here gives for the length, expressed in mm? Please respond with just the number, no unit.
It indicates 6.6
